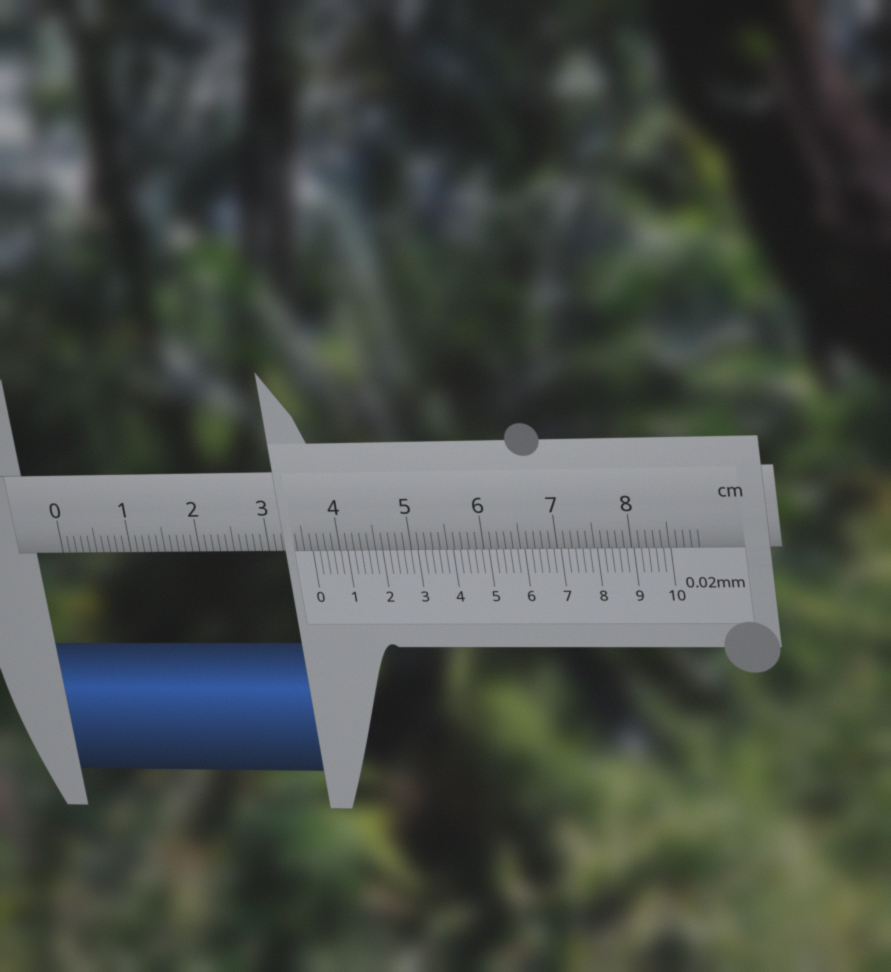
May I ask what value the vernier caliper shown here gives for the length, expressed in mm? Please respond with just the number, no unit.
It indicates 36.2
